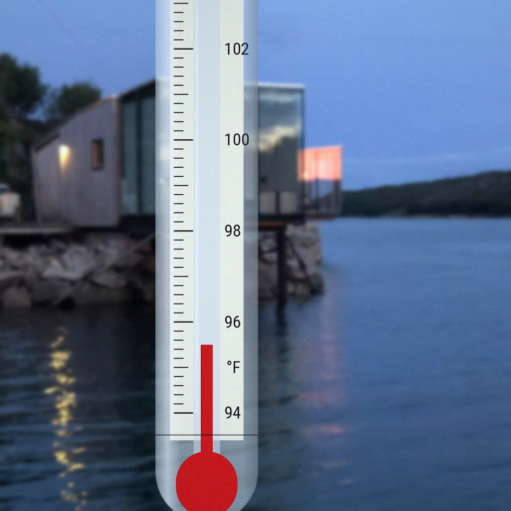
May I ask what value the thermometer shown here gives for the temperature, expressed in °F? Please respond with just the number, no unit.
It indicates 95.5
